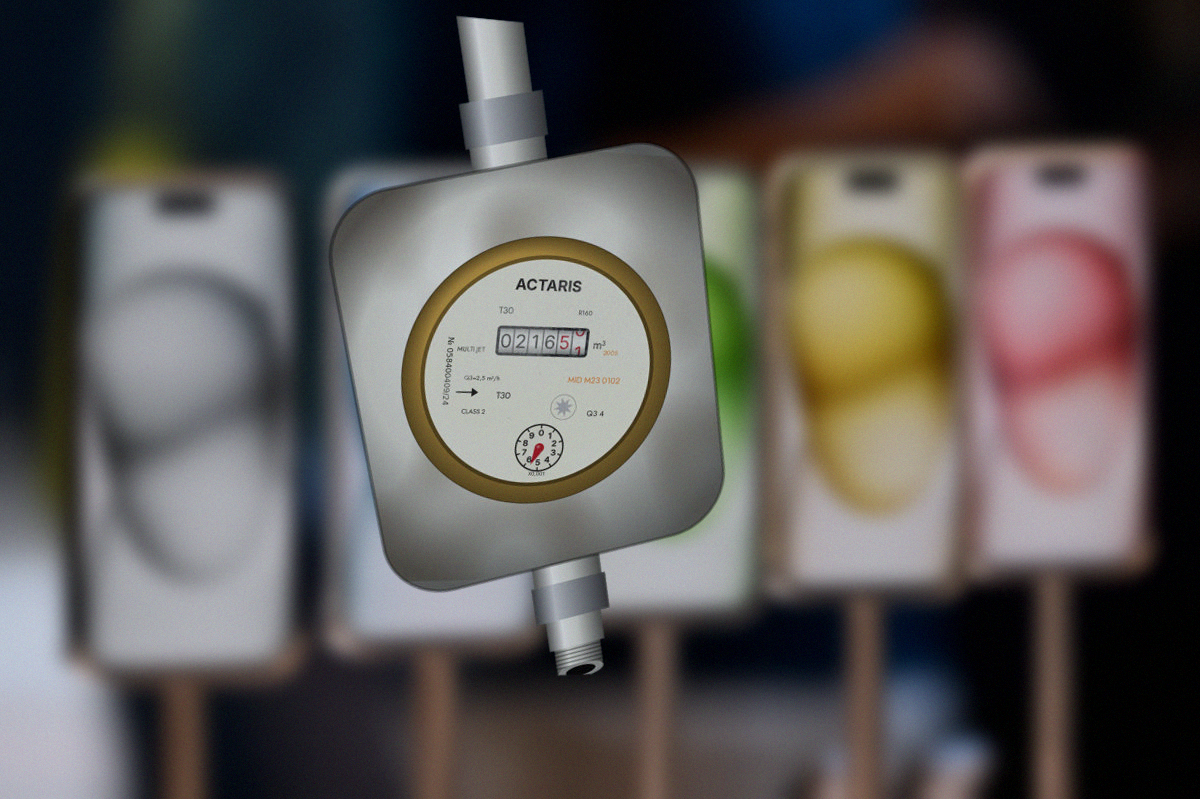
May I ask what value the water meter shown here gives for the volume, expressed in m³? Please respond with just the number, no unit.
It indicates 216.505
